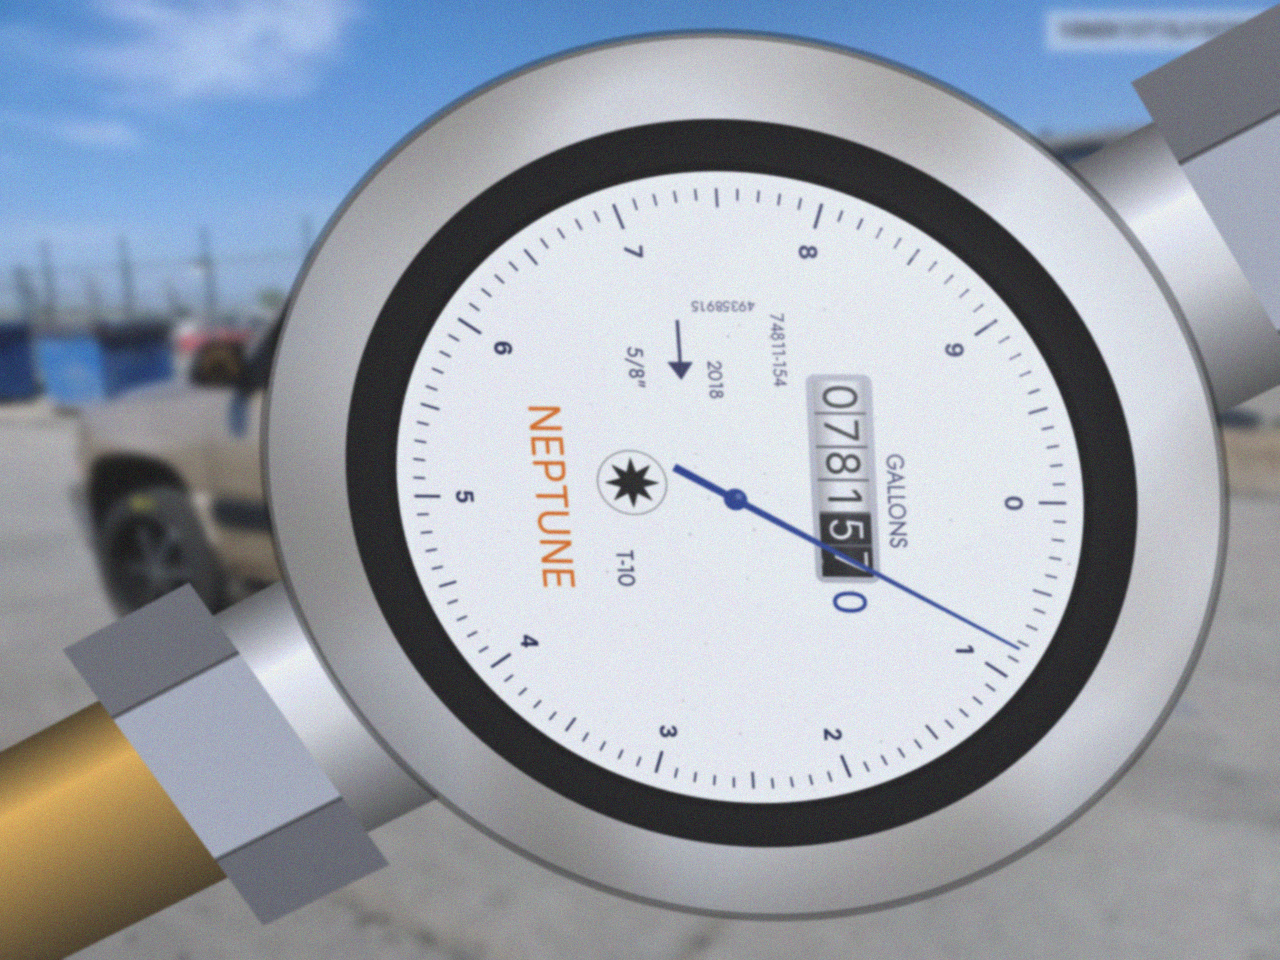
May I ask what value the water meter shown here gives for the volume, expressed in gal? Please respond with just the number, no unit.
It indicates 781570.8
